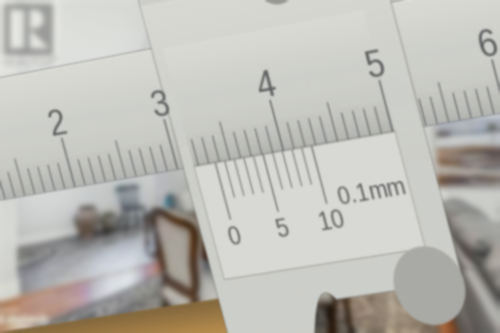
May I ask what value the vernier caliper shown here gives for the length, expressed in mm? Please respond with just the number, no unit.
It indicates 33.6
